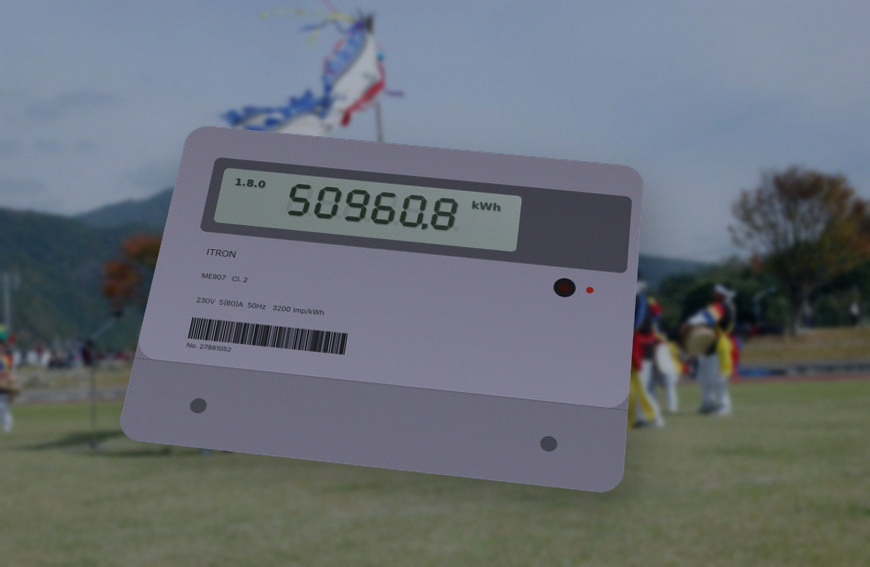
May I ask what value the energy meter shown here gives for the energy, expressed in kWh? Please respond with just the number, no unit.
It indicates 50960.8
